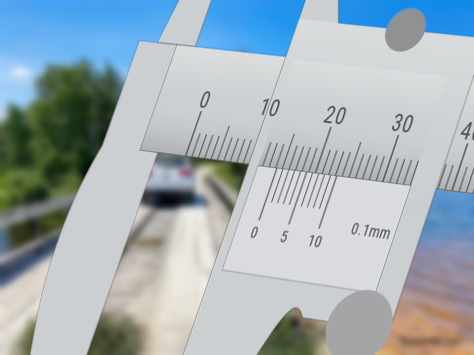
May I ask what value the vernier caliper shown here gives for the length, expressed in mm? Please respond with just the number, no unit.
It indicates 14.2
